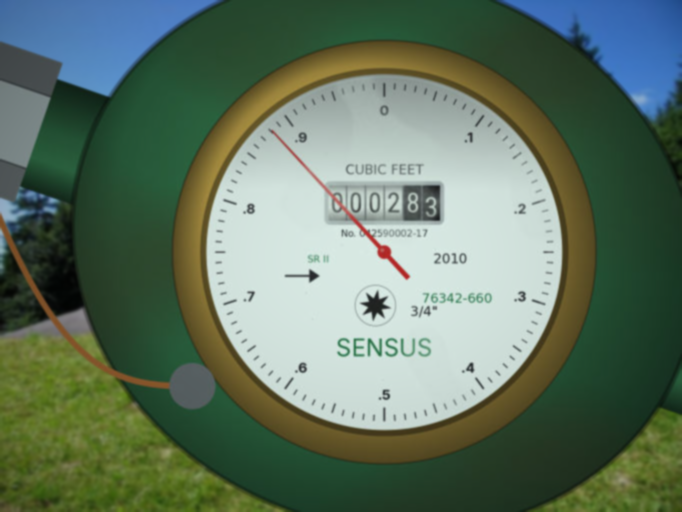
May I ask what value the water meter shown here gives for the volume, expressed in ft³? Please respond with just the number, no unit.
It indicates 282.88
